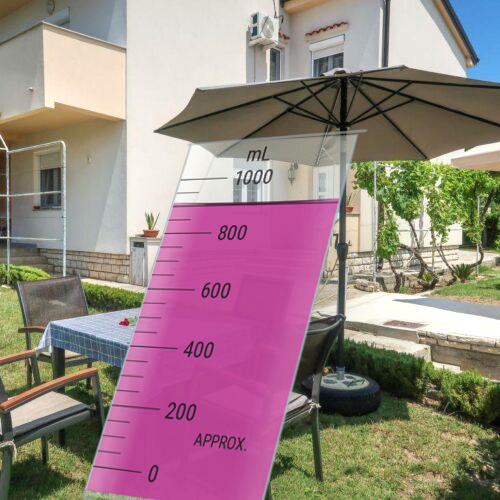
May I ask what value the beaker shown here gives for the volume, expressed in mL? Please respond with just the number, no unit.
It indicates 900
